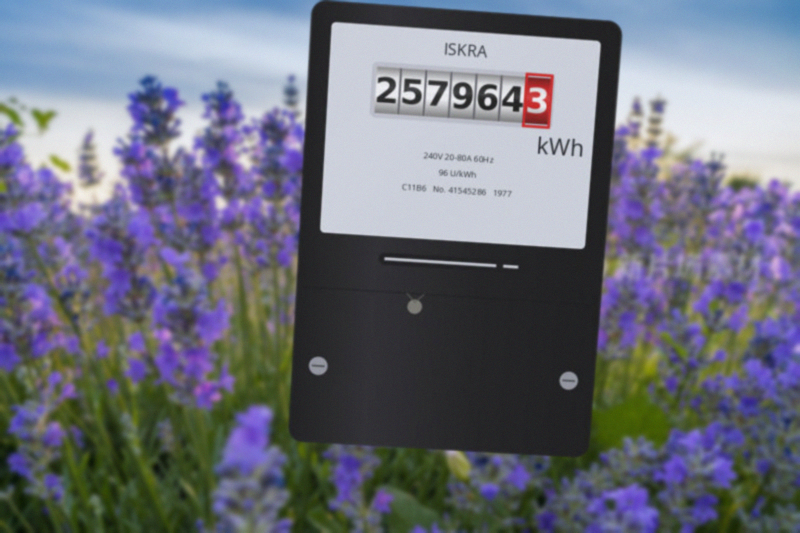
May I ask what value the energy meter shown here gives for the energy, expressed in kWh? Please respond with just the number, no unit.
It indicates 257964.3
